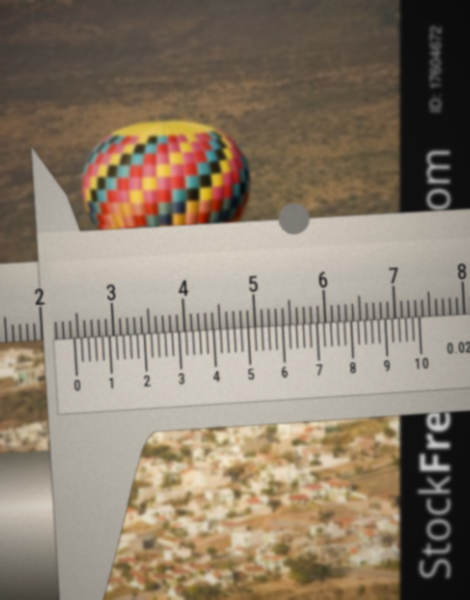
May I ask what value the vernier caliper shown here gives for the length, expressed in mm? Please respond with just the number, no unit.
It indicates 24.5
